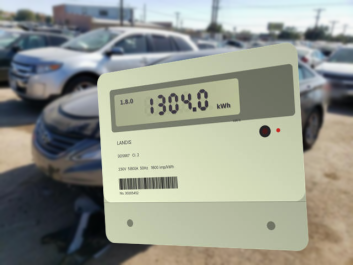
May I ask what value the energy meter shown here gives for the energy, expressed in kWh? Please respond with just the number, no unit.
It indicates 1304.0
